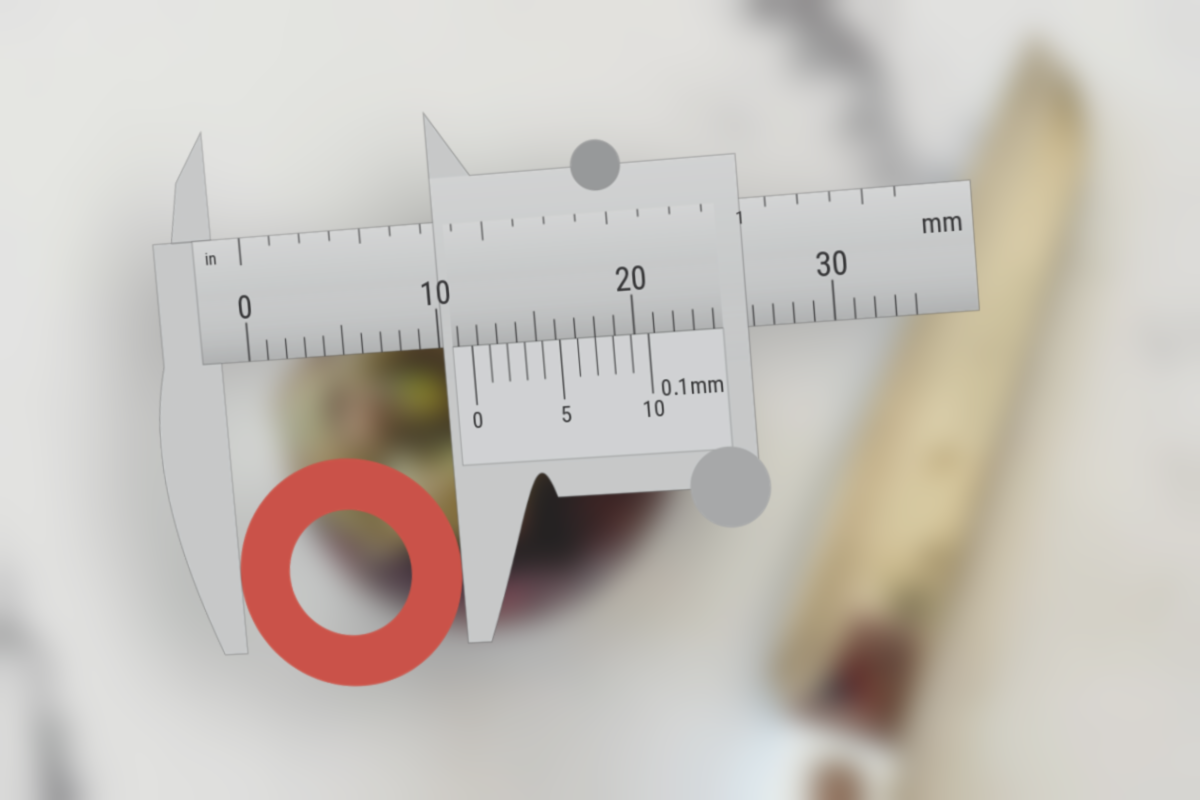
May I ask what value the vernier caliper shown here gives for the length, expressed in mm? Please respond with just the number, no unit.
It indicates 11.7
